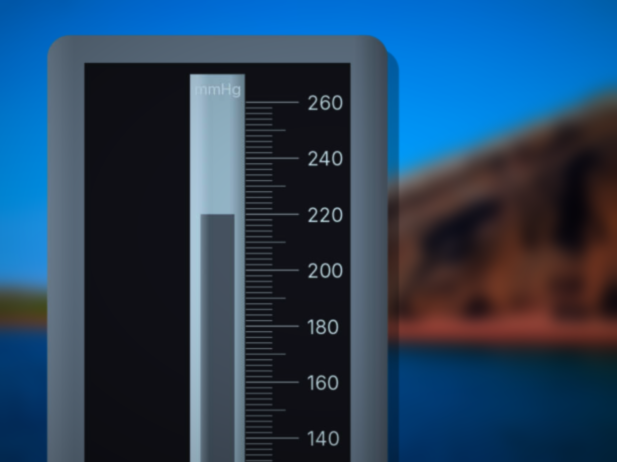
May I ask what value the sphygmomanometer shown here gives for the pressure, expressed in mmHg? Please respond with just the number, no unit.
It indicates 220
